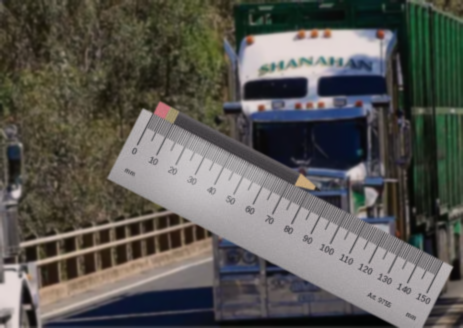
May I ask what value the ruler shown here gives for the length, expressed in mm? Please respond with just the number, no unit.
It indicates 85
